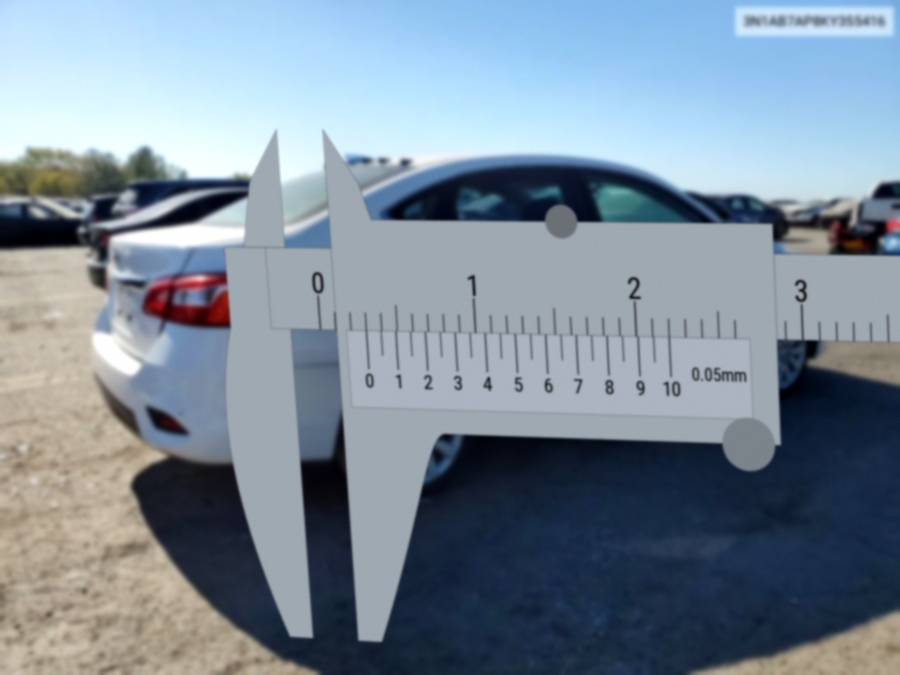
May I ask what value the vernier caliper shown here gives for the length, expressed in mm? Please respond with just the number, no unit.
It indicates 3.0
